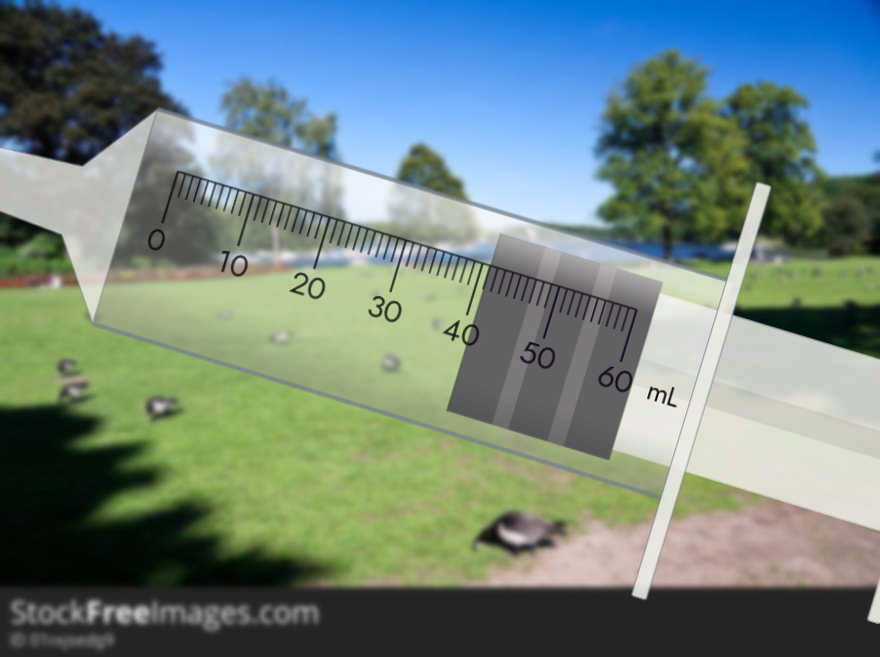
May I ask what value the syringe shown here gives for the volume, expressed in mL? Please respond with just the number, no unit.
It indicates 41
